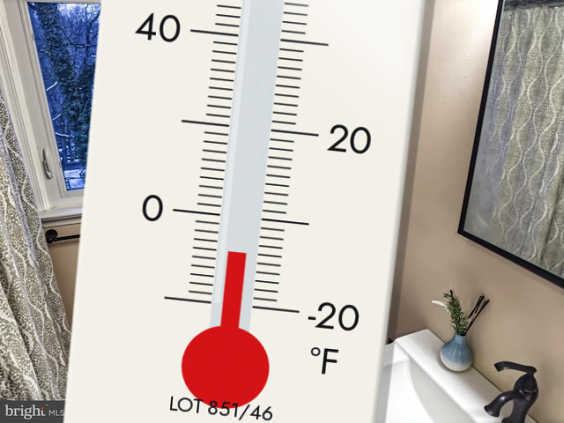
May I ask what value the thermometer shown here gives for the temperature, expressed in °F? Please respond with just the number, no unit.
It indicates -8
